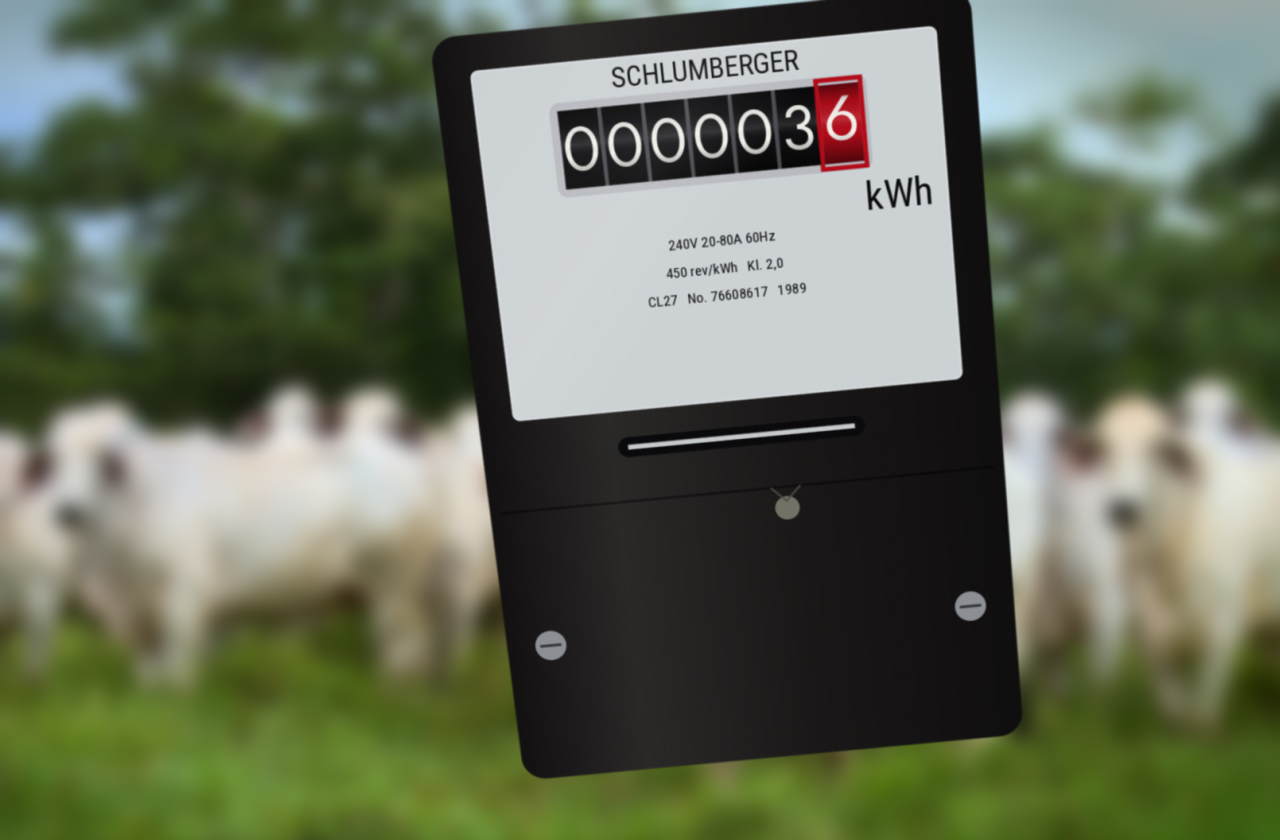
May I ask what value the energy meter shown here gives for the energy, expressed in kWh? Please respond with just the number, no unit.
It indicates 3.6
